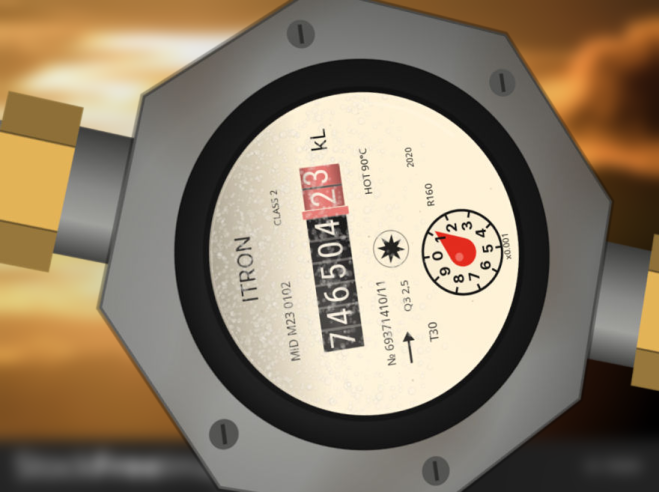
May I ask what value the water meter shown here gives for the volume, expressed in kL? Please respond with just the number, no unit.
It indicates 746504.231
